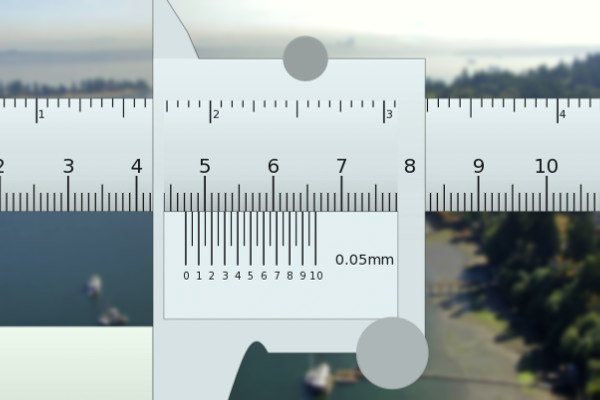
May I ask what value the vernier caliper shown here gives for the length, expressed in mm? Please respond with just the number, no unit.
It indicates 47.2
